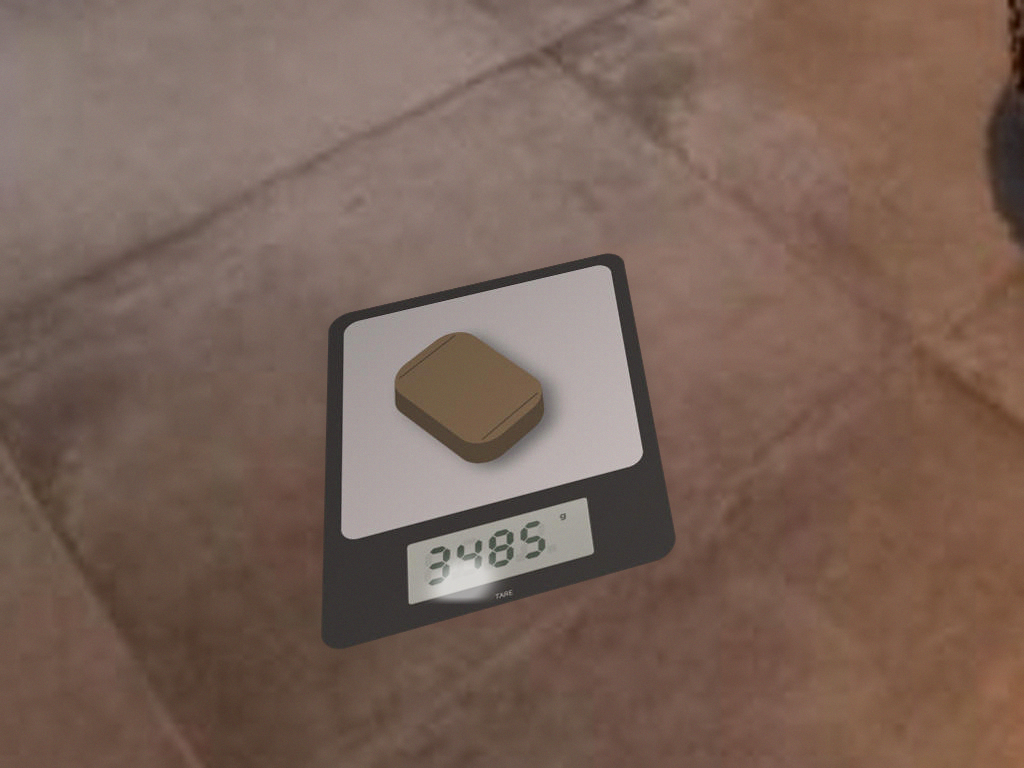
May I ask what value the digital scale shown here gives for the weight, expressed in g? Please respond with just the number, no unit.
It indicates 3485
